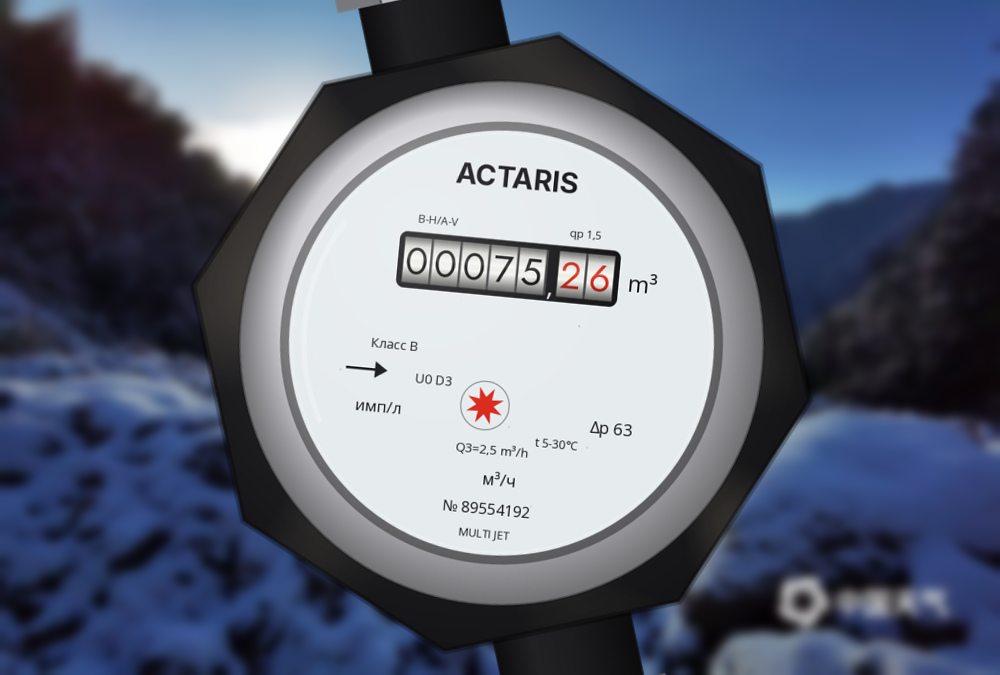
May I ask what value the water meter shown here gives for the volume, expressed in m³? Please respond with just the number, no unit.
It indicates 75.26
